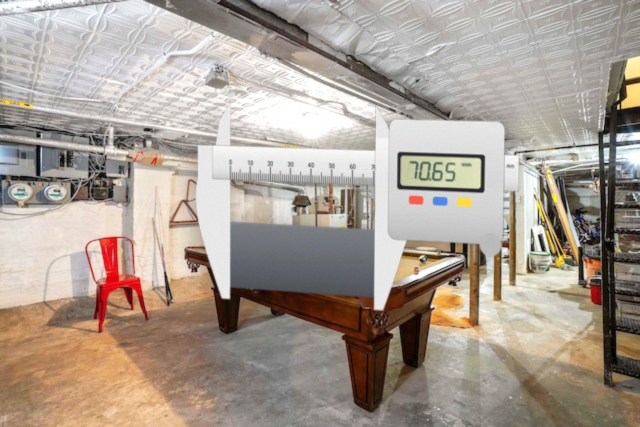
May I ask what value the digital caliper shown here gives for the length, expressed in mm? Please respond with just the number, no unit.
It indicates 70.65
